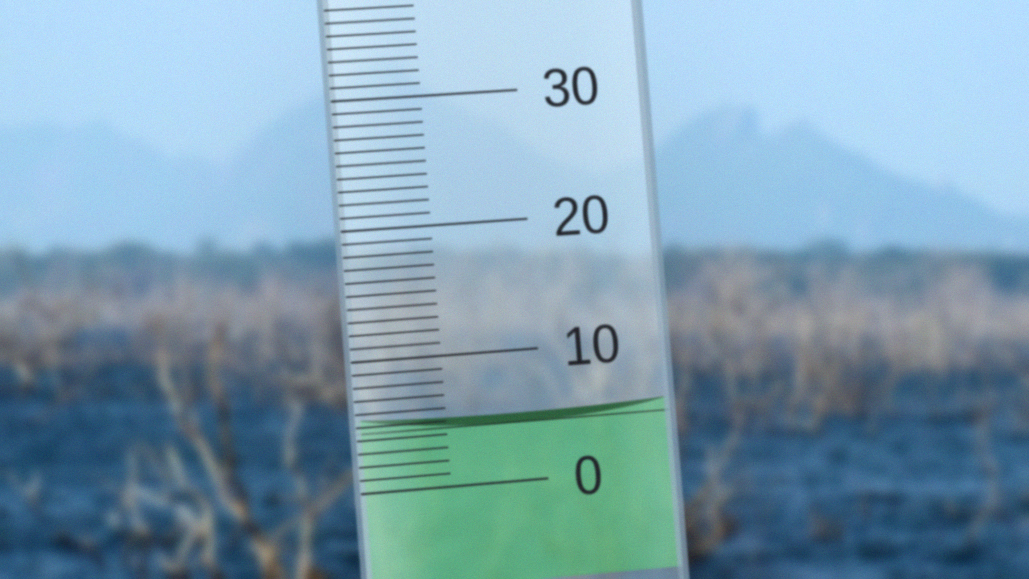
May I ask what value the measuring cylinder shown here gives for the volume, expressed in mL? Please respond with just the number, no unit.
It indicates 4.5
